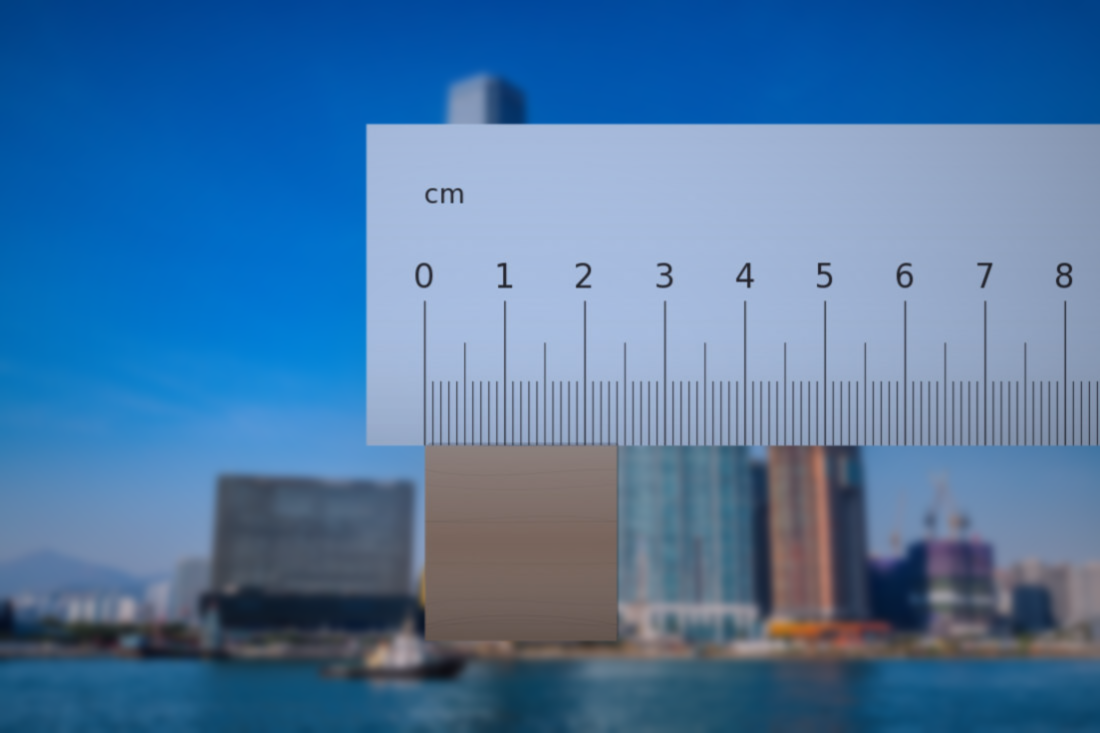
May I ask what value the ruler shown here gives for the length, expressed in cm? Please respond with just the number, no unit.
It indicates 2.4
